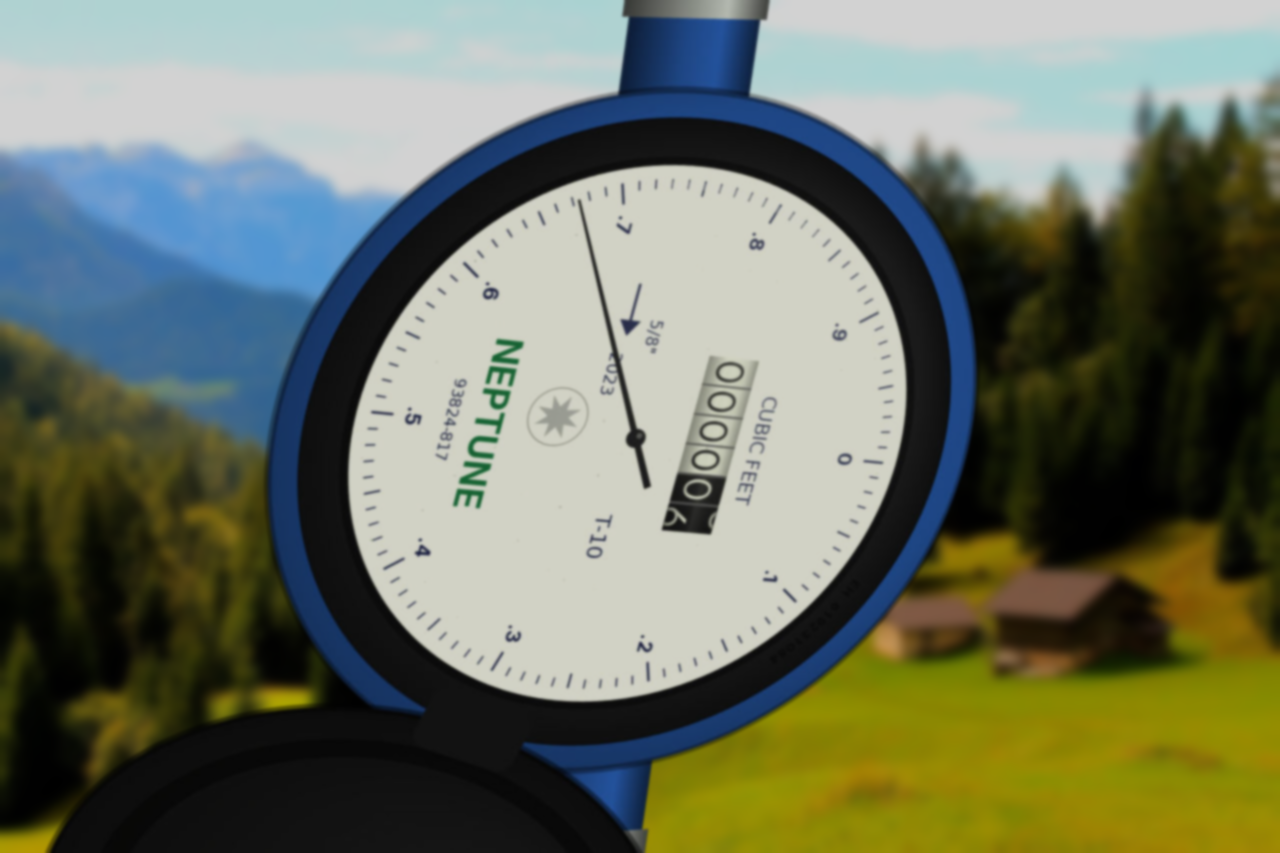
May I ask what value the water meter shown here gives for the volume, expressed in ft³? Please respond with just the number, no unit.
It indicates 5.67
